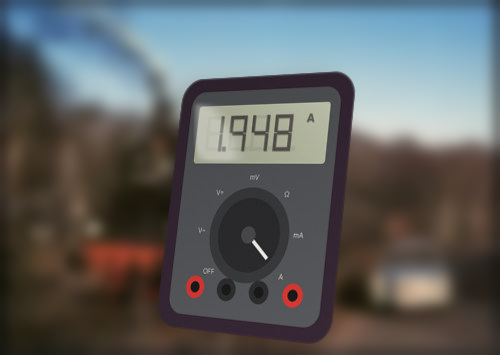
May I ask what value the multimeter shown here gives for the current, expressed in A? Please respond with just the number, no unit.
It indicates 1.948
